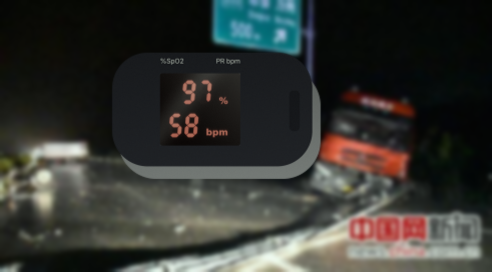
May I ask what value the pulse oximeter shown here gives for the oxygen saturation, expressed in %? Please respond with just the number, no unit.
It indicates 97
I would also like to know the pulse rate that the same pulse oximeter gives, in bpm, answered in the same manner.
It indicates 58
